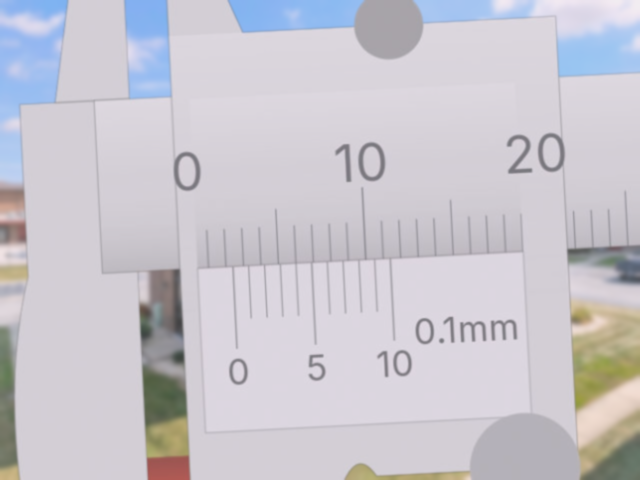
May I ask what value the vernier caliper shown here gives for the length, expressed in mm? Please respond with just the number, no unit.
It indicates 2.4
